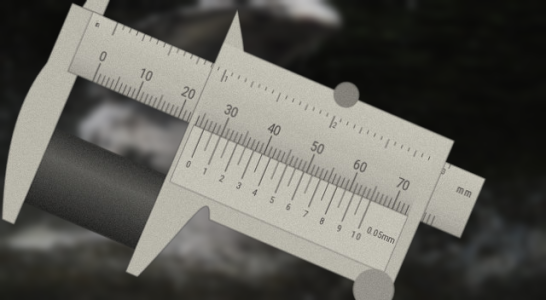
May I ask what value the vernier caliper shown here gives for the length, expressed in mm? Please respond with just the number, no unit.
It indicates 26.0
